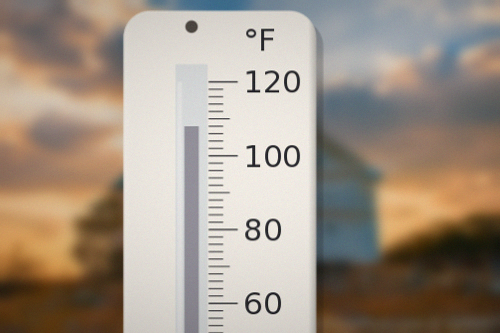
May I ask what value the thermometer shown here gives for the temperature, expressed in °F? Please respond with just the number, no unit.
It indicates 108
